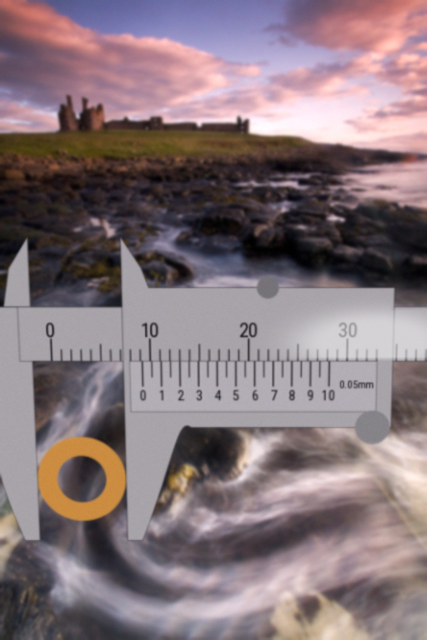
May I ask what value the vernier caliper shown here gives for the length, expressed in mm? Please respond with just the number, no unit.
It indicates 9.2
